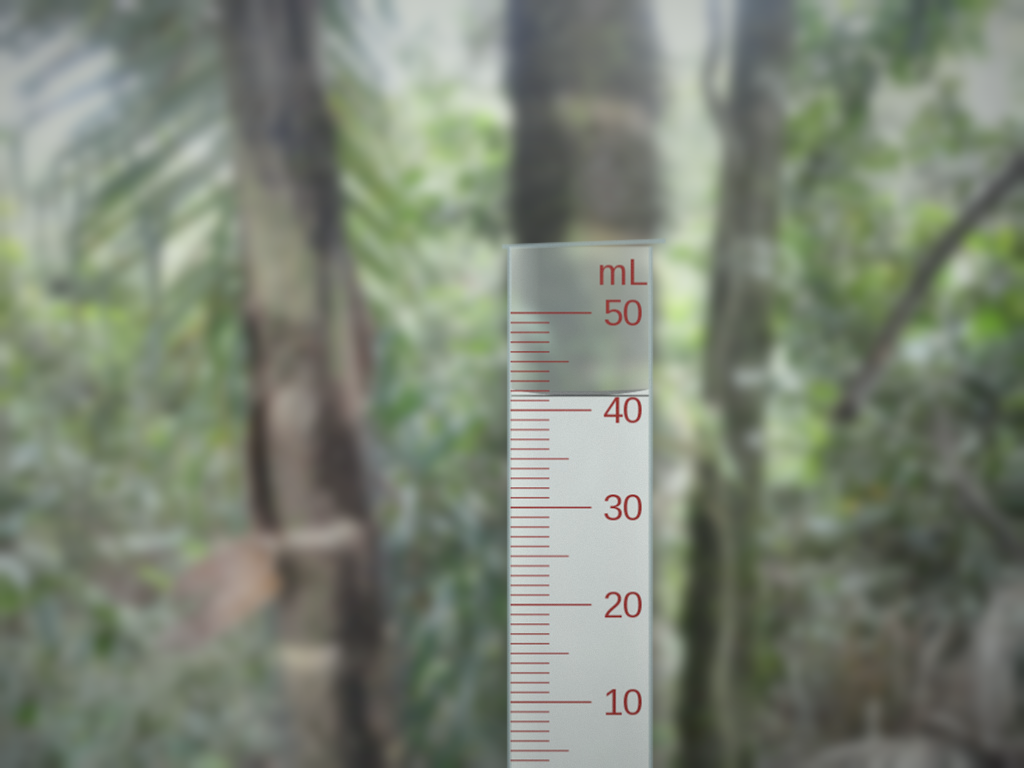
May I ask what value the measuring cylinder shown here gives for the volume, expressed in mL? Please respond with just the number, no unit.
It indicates 41.5
